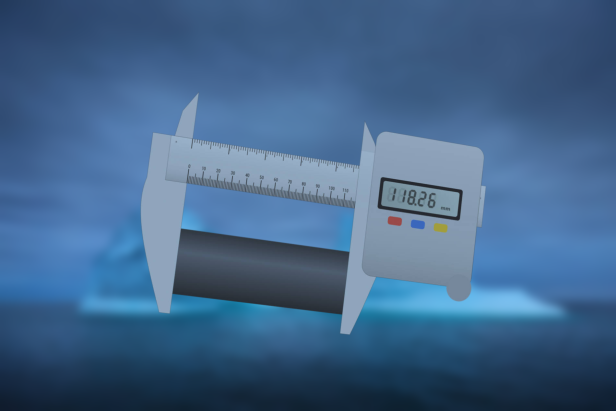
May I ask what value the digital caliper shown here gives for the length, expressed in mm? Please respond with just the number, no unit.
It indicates 118.26
